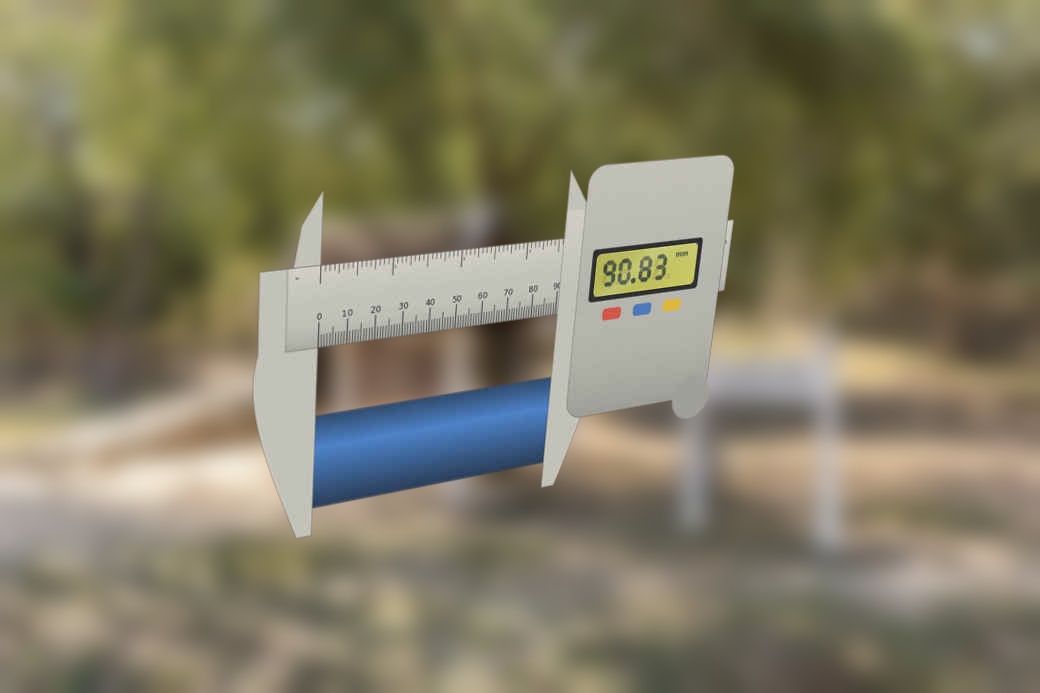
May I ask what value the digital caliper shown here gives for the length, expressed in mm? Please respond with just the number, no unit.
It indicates 90.83
